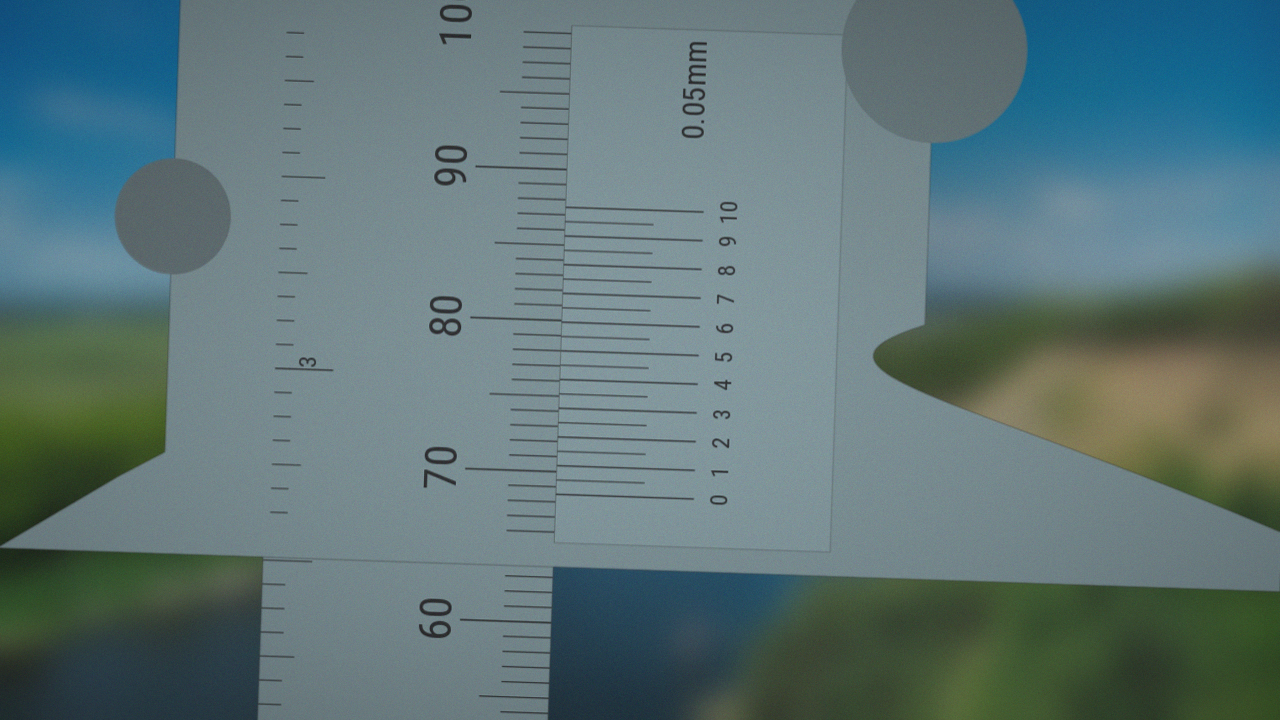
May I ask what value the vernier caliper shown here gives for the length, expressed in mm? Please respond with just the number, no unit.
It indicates 68.5
